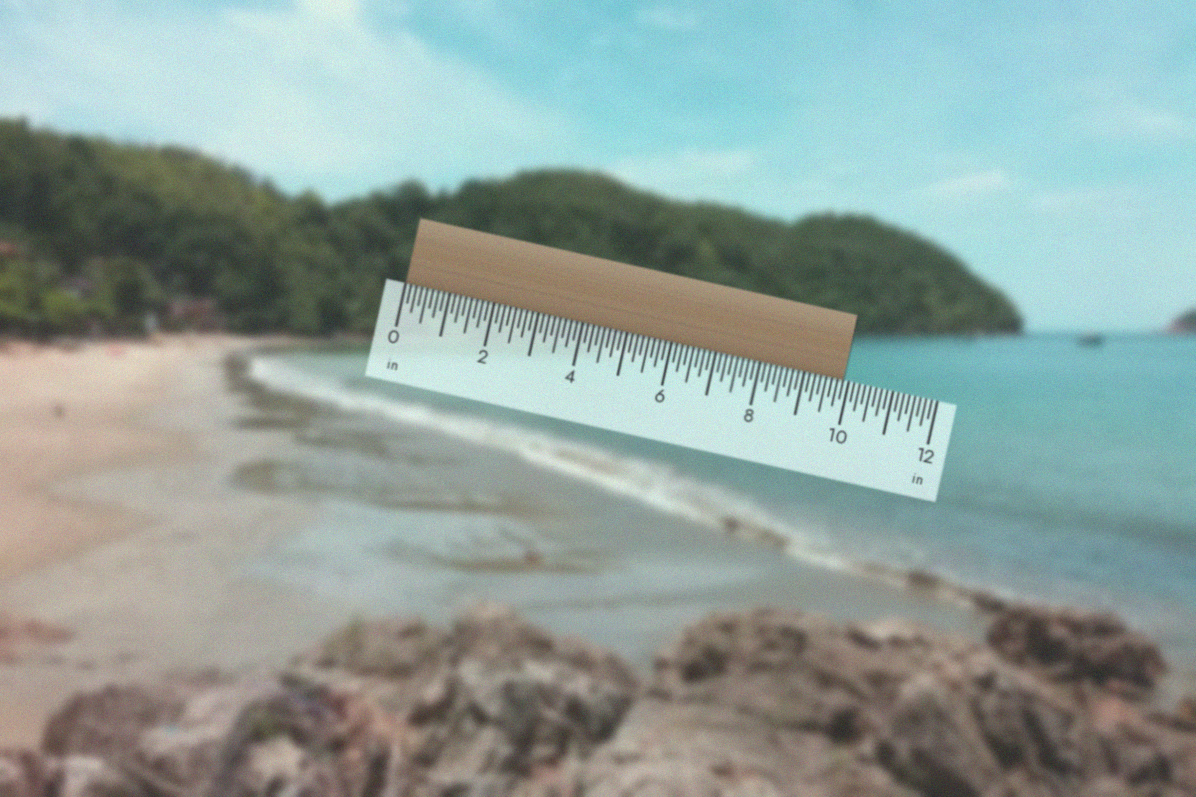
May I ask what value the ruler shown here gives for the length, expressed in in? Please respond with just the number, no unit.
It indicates 9.875
